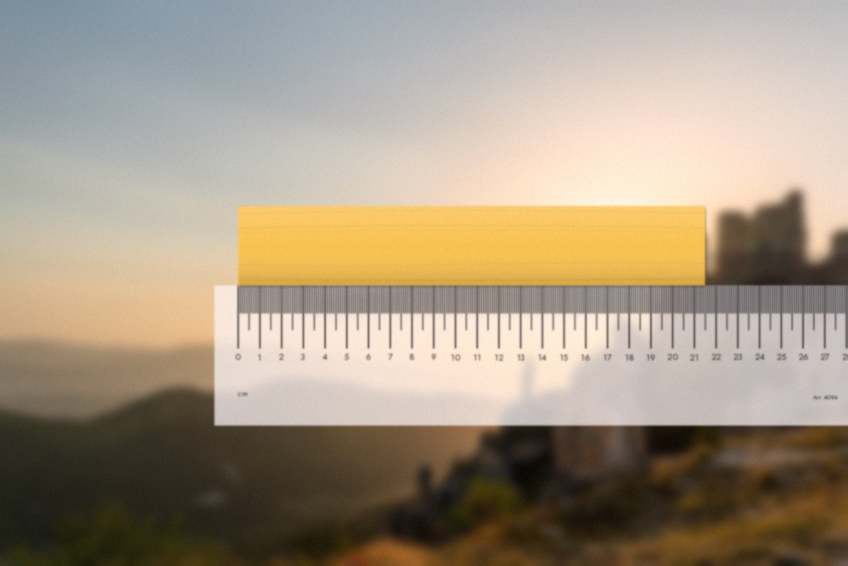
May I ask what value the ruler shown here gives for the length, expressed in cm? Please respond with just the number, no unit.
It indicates 21.5
